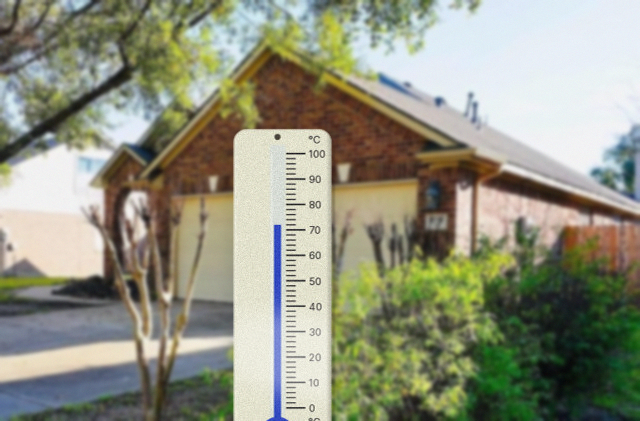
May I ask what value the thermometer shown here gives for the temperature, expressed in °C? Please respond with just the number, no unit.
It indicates 72
